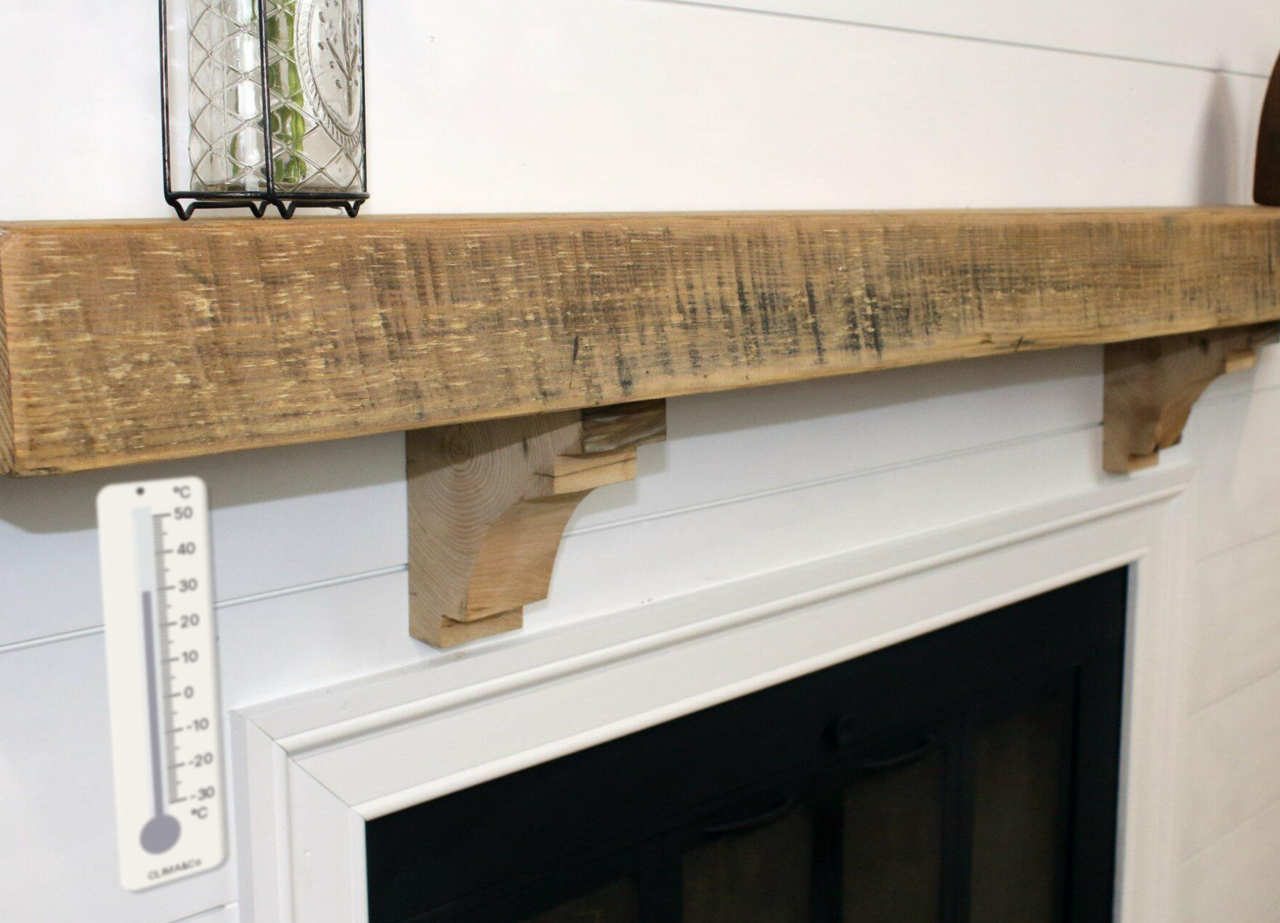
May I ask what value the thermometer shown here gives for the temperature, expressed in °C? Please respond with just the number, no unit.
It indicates 30
